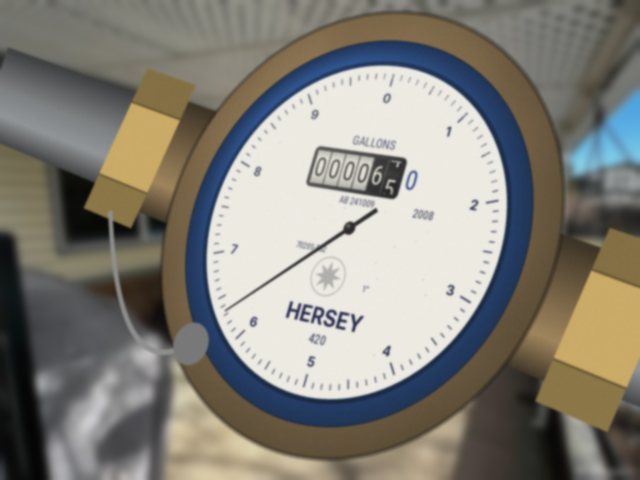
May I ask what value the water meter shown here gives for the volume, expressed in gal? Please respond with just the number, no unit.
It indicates 646.3
